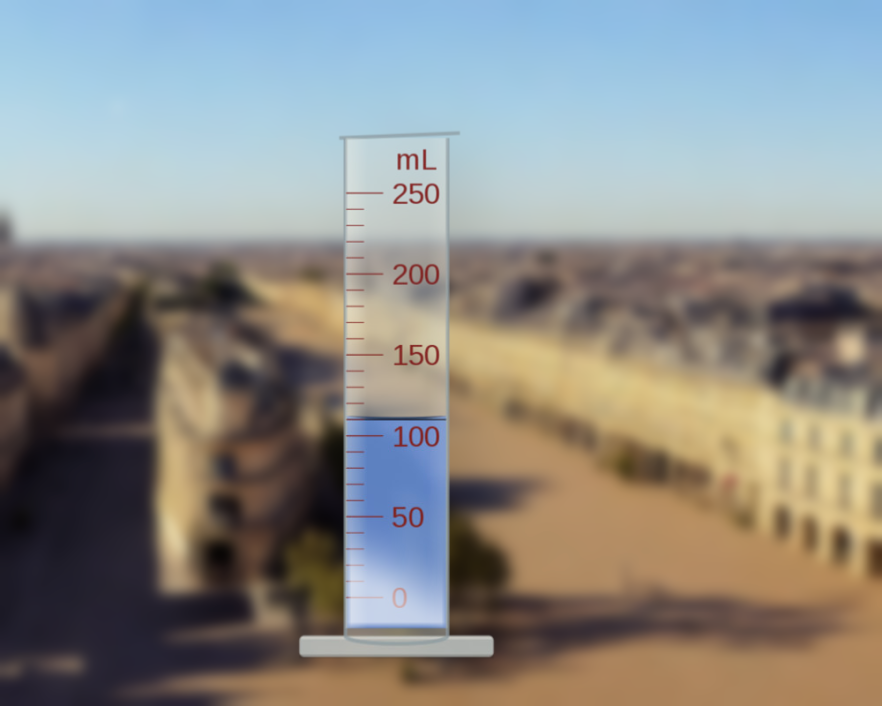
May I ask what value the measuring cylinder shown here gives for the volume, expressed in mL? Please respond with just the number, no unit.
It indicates 110
